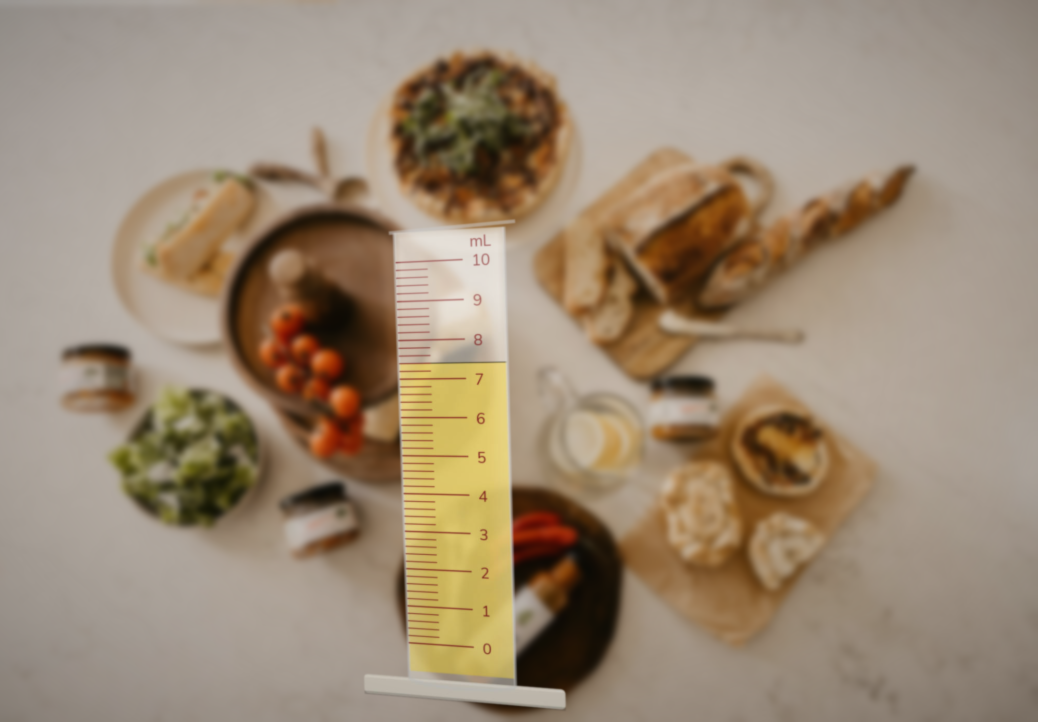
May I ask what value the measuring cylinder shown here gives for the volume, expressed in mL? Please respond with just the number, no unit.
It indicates 7.4
